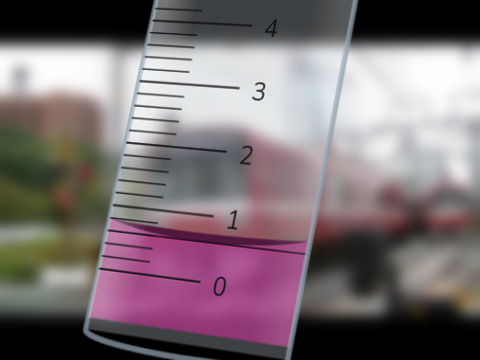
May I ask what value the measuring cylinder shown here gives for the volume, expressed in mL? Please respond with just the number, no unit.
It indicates 0.6
